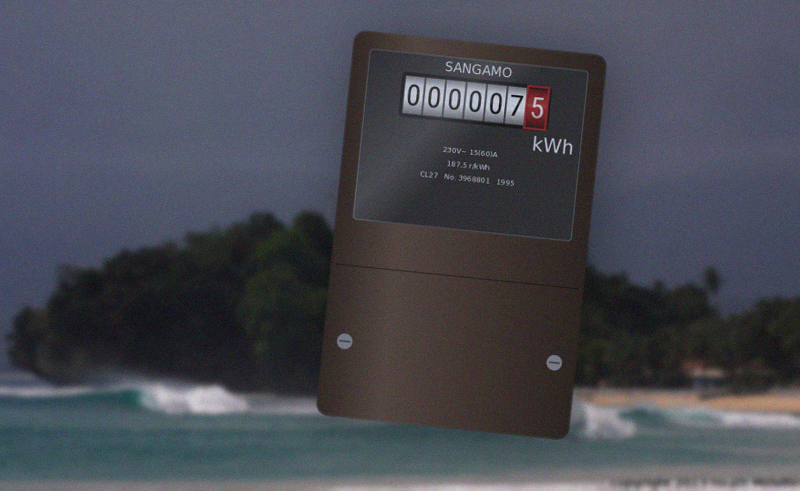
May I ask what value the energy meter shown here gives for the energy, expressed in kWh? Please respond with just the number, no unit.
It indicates 7.5
